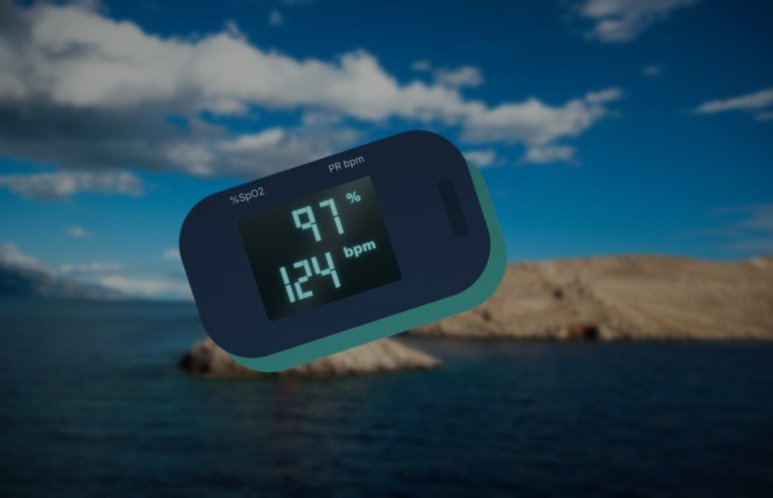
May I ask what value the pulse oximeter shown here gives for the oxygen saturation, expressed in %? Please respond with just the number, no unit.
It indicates 97
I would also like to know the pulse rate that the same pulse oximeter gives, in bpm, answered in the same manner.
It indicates 124
